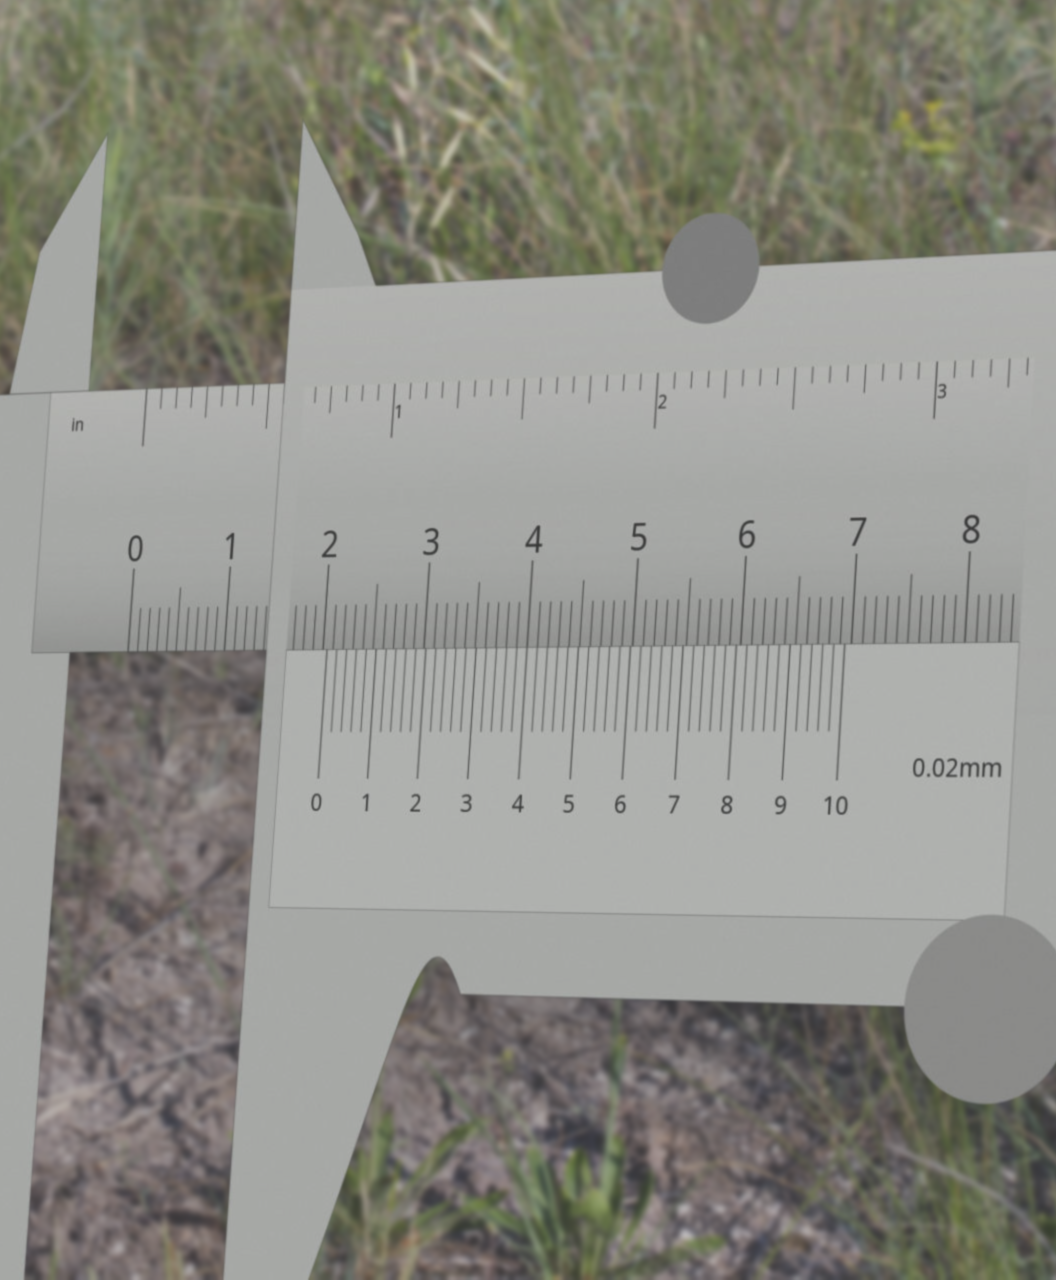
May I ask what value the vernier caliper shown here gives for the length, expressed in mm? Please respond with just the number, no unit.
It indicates 20.4
